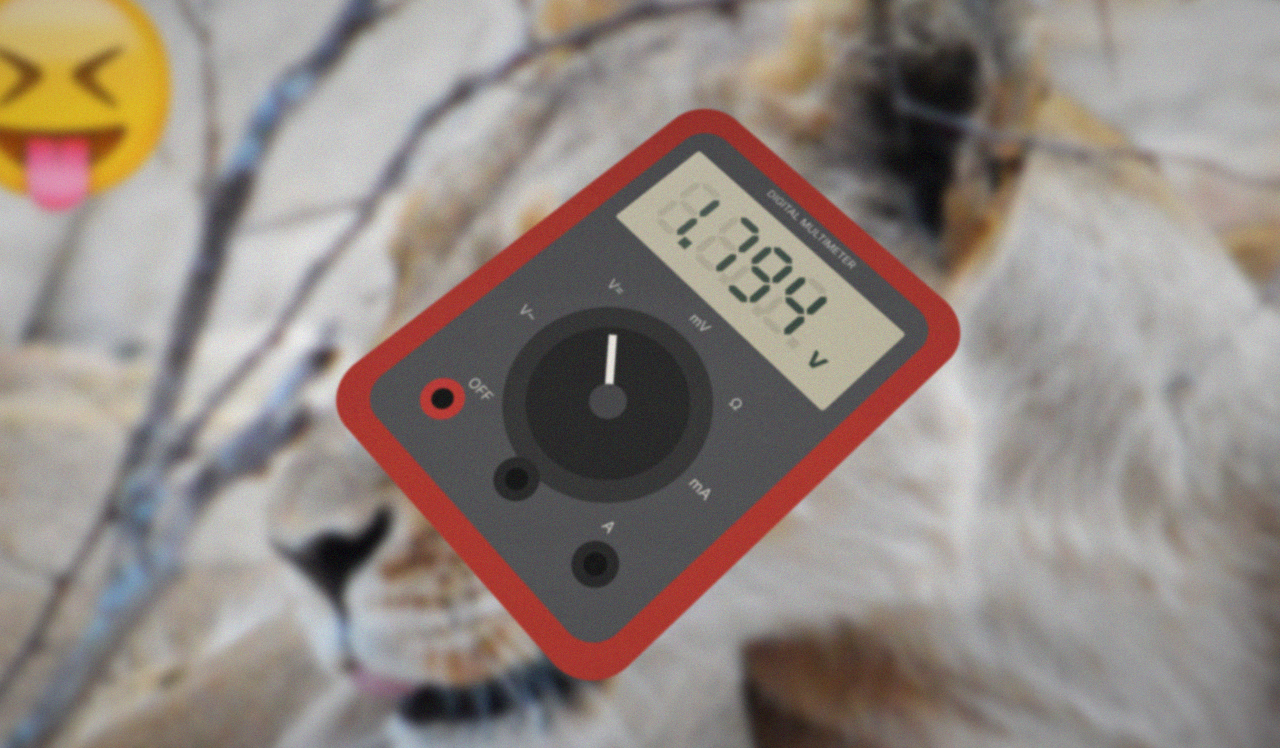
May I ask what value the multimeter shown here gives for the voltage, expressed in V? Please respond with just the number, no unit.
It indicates 1.794
